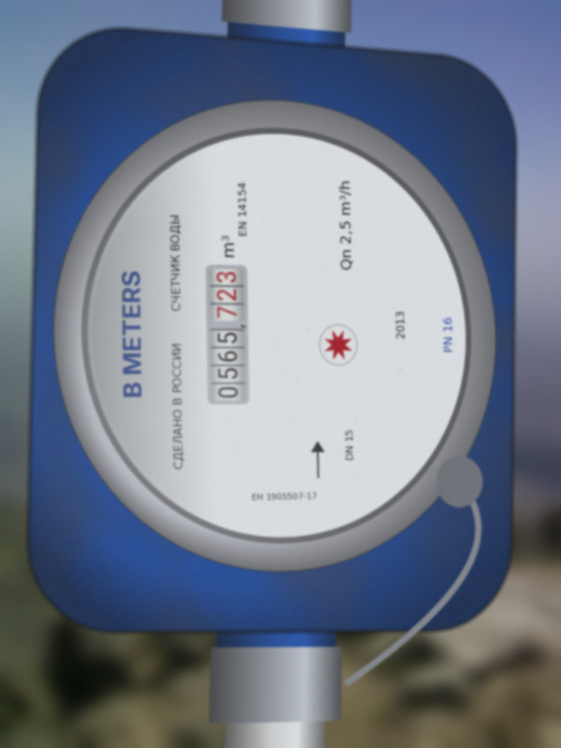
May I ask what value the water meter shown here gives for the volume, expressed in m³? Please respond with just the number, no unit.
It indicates 565.723
